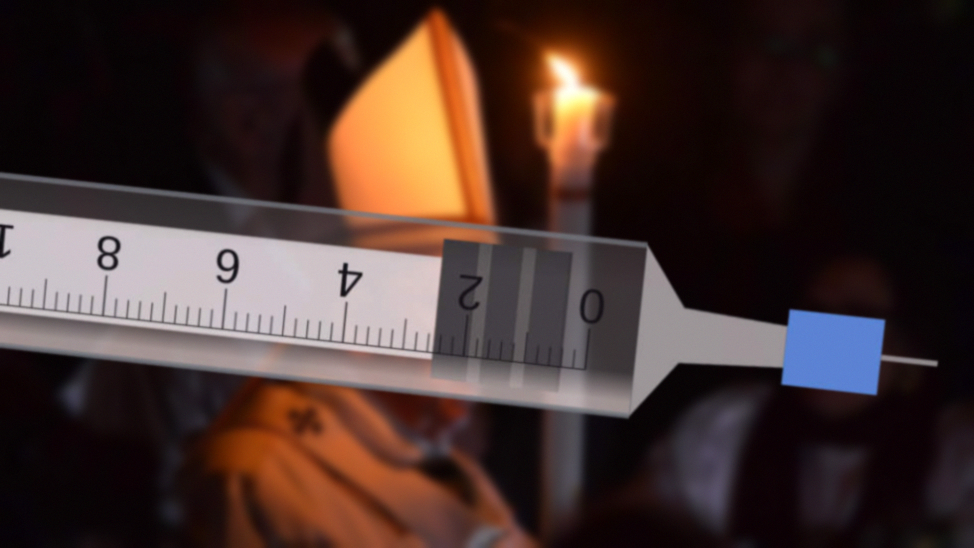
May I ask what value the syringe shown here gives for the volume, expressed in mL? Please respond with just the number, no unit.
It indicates 0.4
